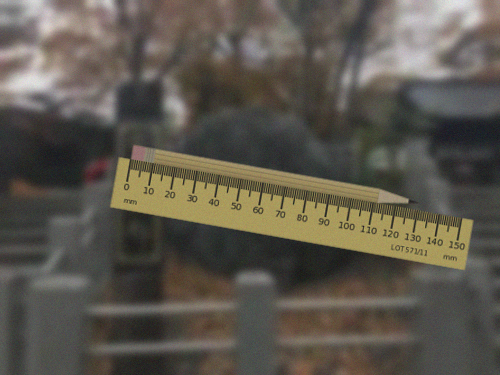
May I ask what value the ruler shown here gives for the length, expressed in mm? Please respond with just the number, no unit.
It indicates 130
